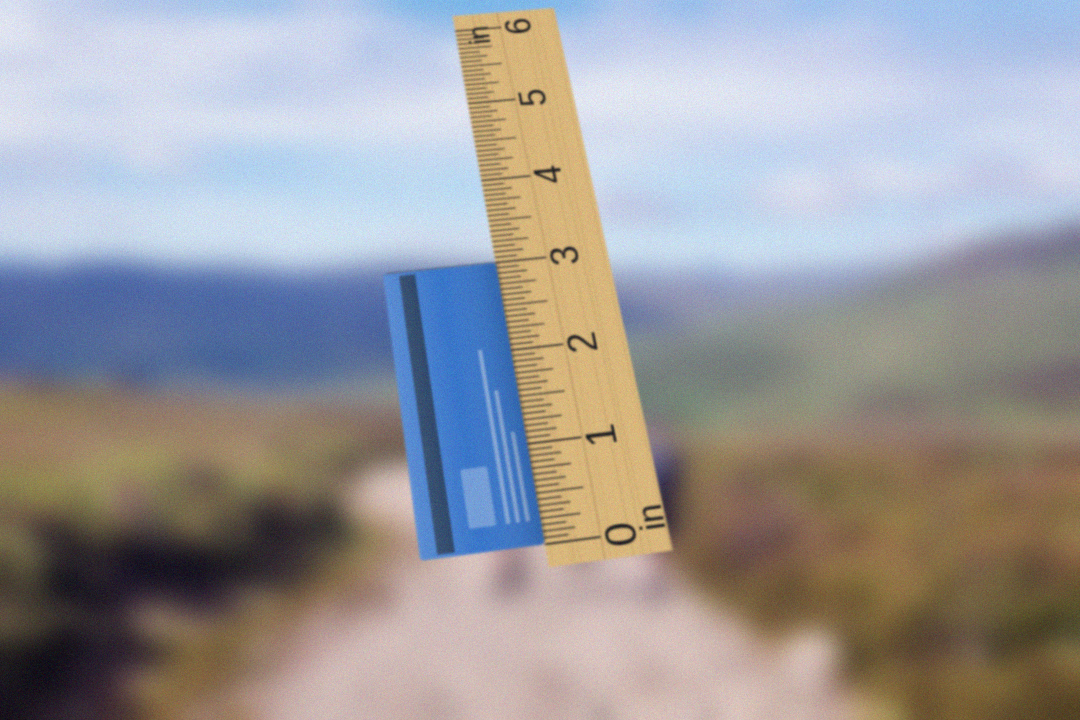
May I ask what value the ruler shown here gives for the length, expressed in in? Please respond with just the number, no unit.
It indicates 3
